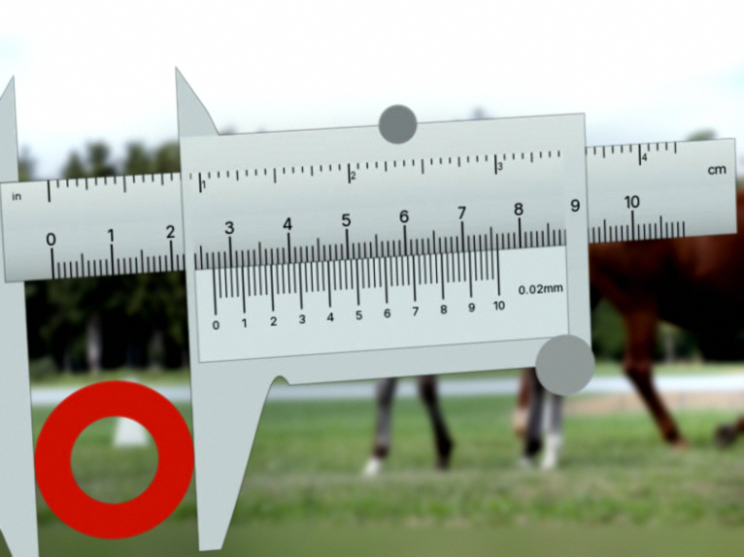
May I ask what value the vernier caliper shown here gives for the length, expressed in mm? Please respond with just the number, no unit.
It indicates 27.0
